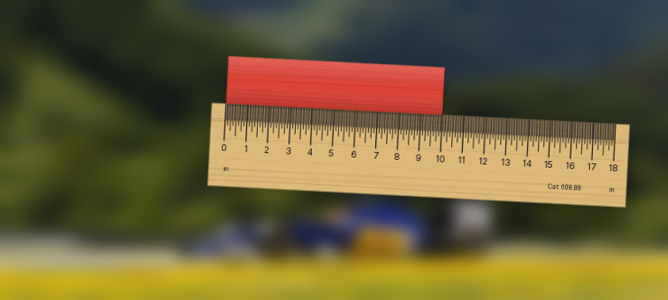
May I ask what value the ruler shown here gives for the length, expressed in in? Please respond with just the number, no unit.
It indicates 10
